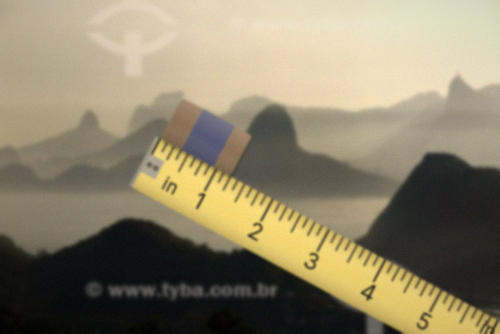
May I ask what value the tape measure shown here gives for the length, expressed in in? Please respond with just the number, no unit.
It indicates 1.25
